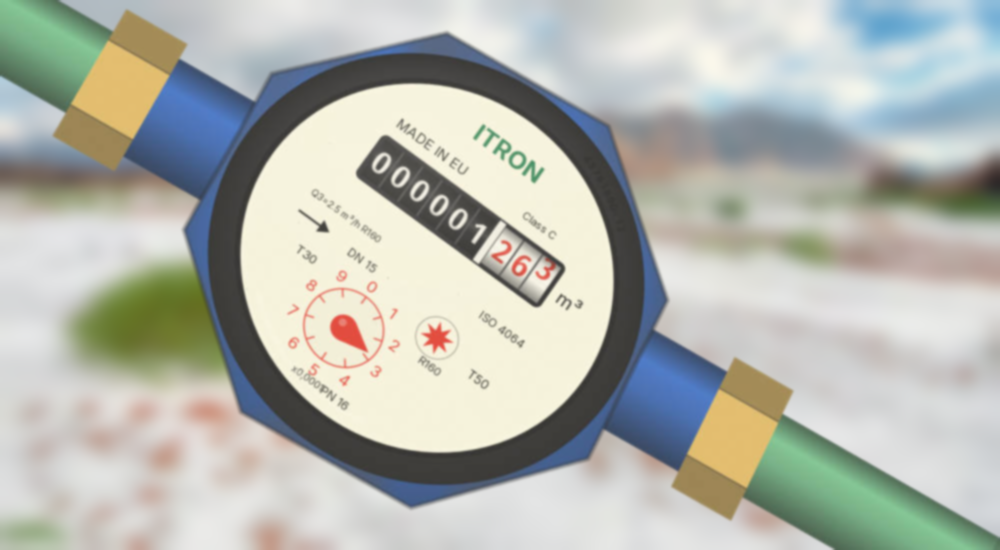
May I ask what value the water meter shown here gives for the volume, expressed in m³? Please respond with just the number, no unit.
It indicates 1.2632
